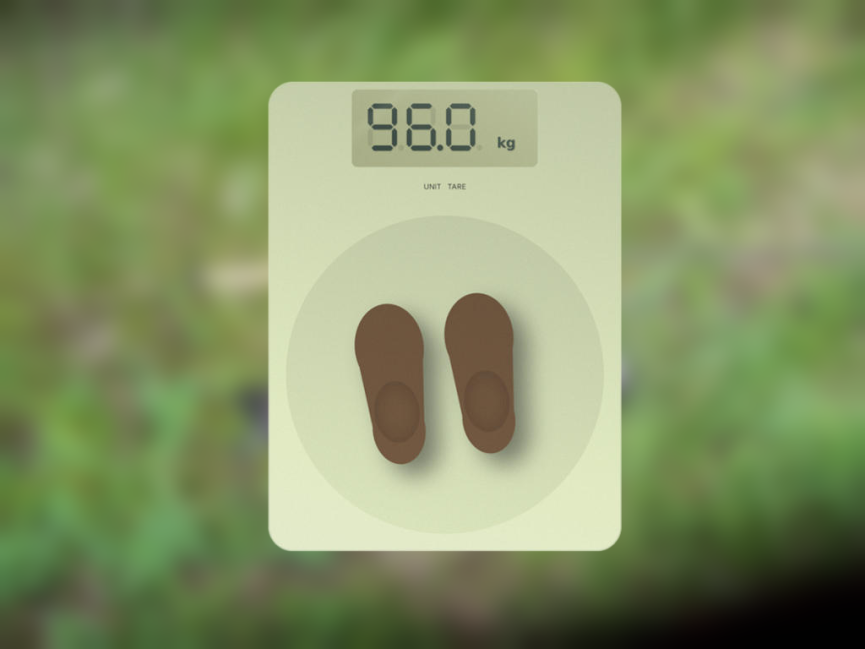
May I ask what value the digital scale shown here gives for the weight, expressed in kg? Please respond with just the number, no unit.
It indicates 96.0
